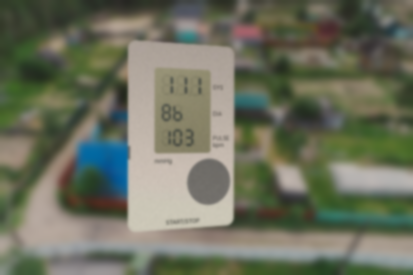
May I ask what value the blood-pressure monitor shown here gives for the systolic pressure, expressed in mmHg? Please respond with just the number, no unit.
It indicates 111
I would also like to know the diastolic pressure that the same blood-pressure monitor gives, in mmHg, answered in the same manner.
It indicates 86
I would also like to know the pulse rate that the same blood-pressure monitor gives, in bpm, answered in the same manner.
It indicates 103
